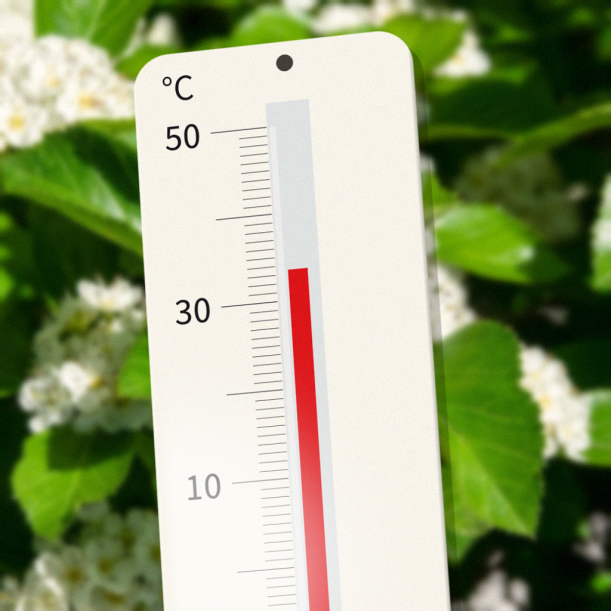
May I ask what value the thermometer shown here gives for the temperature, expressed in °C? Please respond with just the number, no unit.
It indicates 33.5
